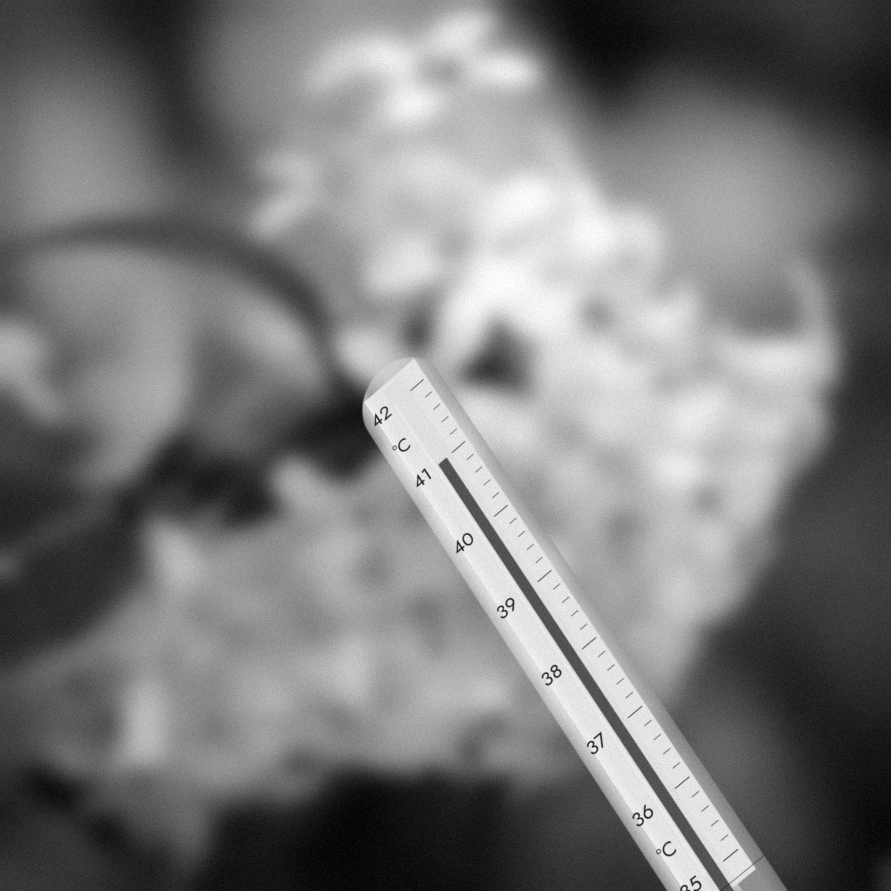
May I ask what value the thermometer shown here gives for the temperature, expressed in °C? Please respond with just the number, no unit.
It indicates 41
